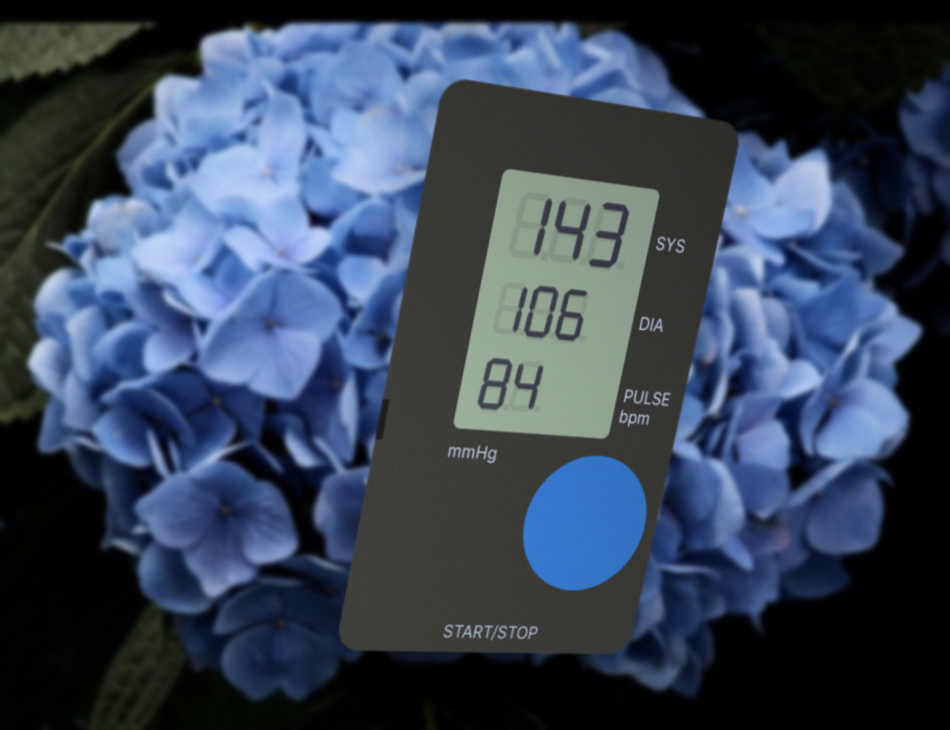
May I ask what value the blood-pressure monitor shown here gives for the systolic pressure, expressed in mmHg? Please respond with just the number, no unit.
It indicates 143
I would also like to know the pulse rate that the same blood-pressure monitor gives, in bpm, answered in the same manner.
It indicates 84
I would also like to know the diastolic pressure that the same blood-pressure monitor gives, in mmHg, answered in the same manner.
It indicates 106
